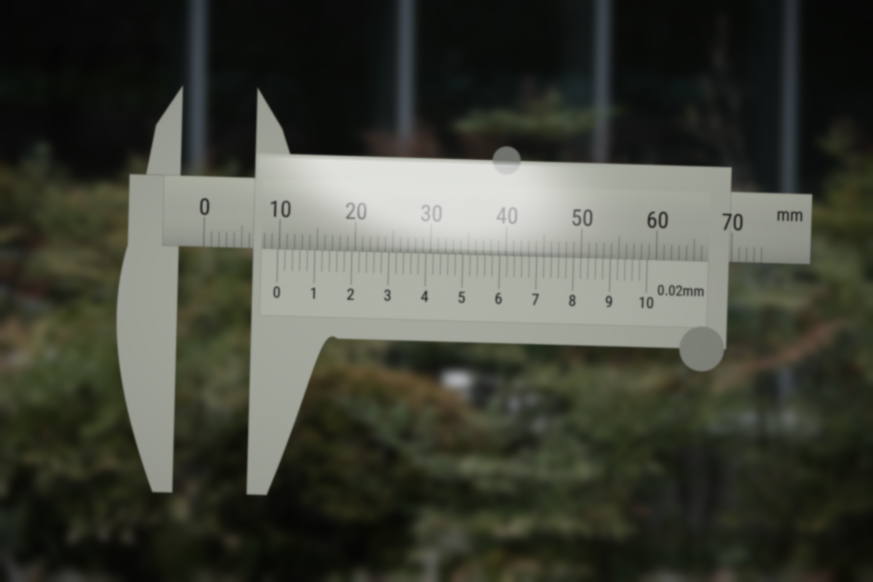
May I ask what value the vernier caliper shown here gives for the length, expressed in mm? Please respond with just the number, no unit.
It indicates 9.8
